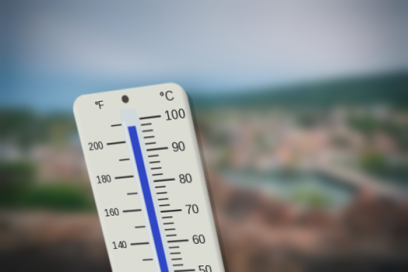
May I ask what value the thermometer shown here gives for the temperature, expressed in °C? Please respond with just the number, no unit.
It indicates 98
